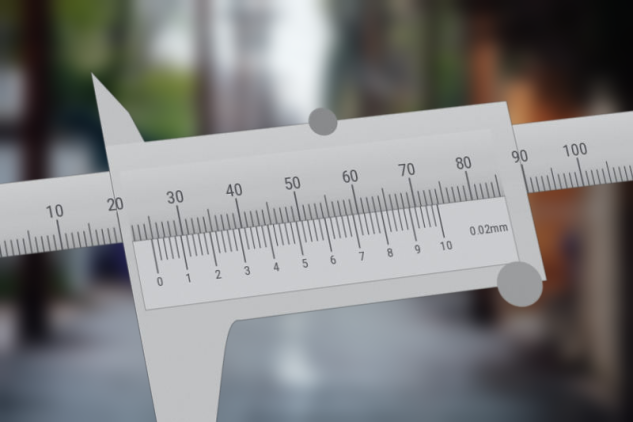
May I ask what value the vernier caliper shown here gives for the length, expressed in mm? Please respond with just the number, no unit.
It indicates 24.8
